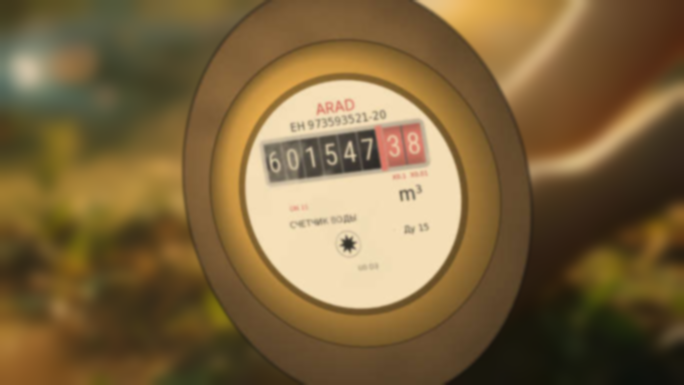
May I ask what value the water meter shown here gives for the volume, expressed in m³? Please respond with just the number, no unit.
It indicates 601547.38
